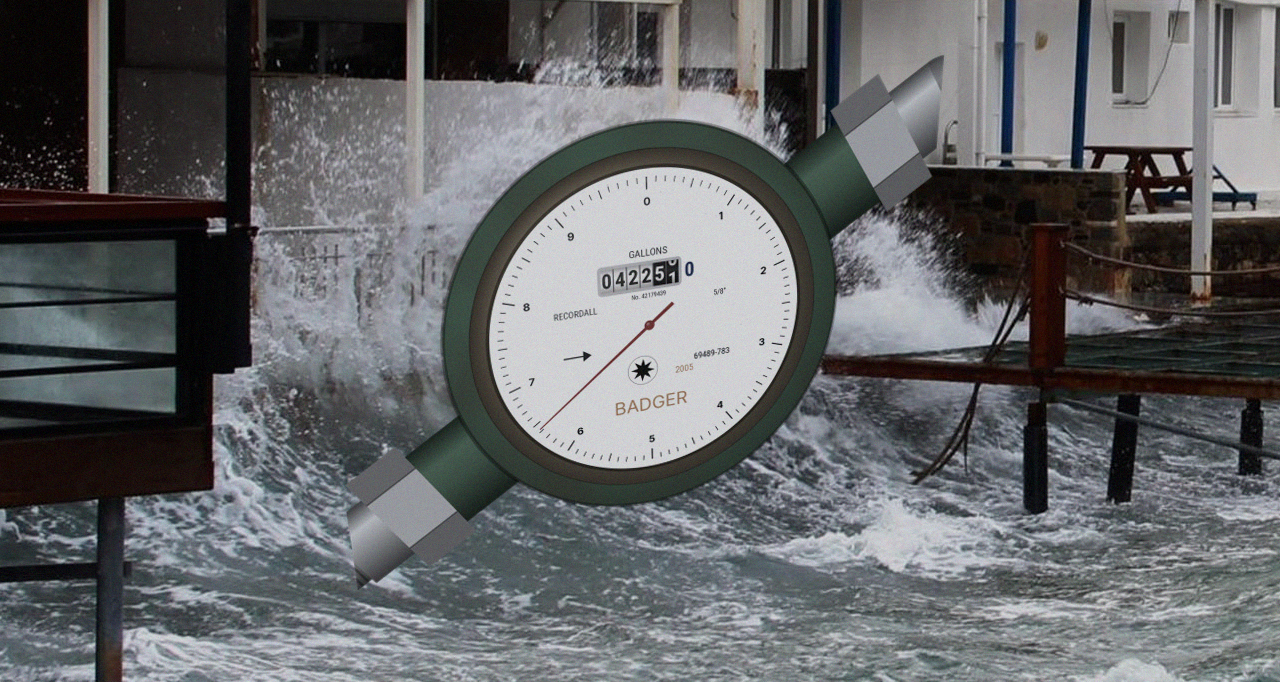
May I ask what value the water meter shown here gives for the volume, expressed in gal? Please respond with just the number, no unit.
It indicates 422506.4
